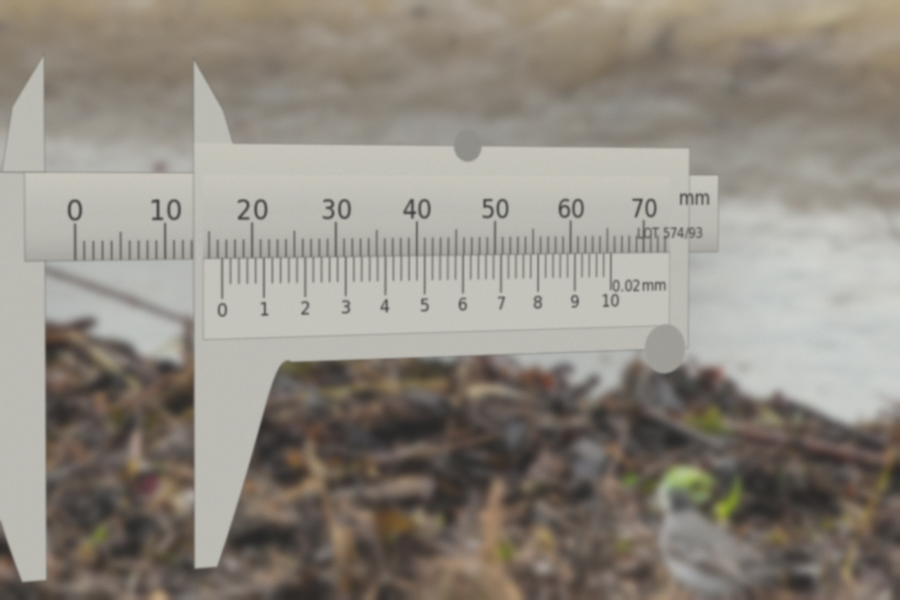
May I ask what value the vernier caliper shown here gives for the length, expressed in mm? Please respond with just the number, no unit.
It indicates 16.5
